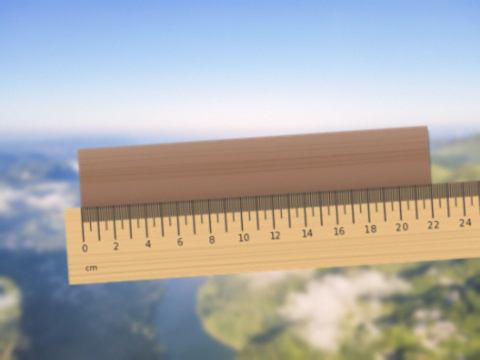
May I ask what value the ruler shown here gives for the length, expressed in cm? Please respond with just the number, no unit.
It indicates 22
